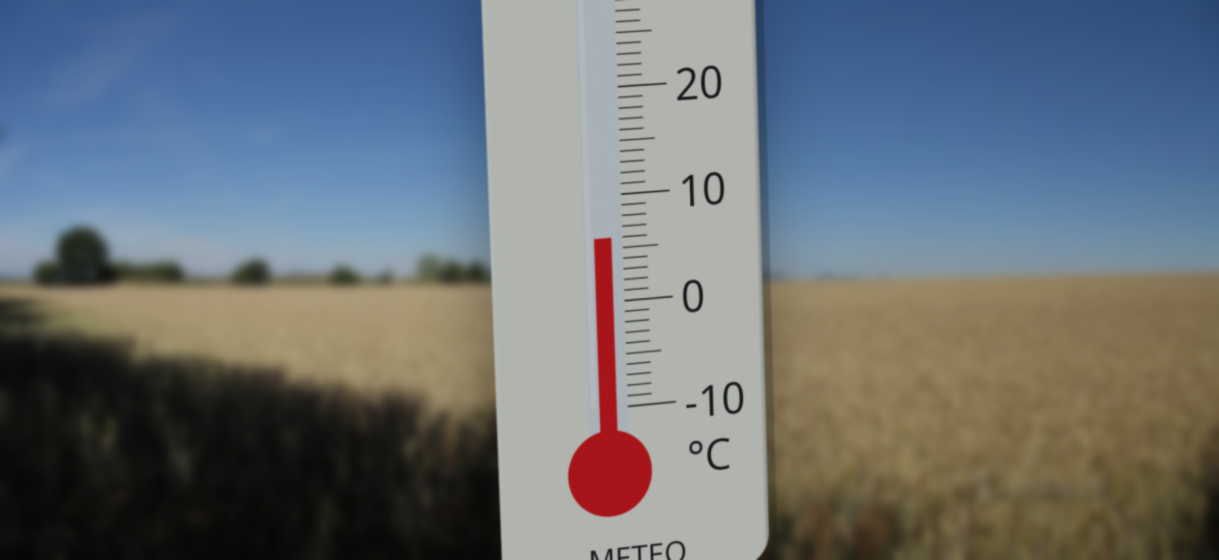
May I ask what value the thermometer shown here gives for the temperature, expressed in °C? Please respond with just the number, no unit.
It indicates 6
